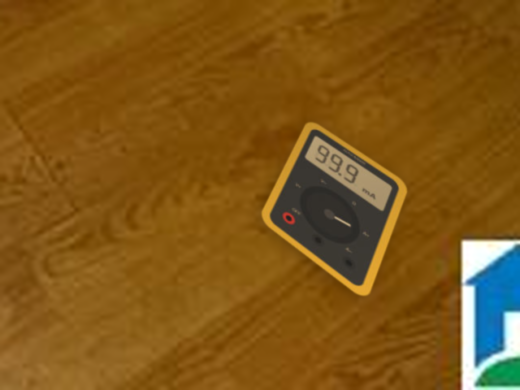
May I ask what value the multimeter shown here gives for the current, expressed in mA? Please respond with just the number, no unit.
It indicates 99.9
